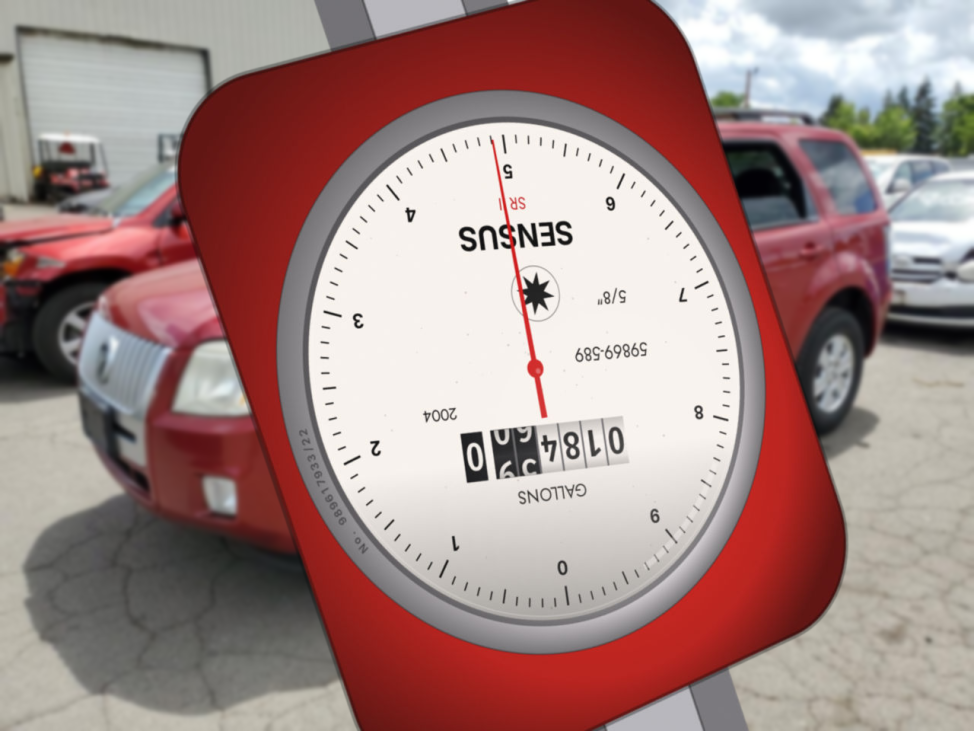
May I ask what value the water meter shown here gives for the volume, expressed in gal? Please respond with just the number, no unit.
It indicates 184594.9
